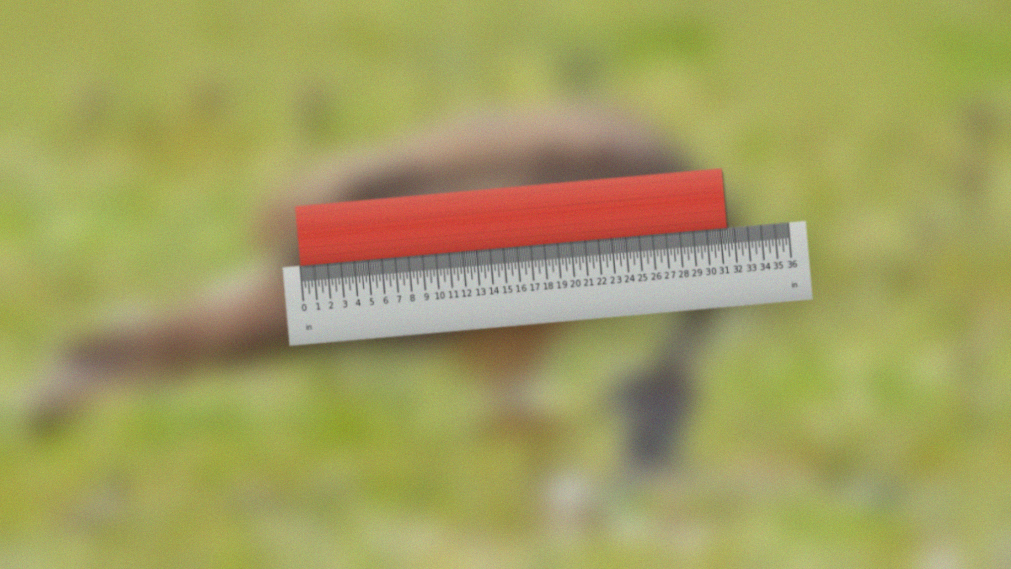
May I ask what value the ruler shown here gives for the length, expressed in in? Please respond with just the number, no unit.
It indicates 31.5
